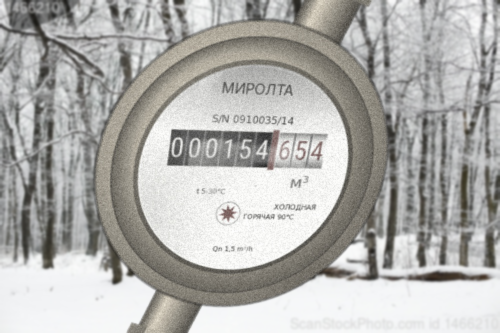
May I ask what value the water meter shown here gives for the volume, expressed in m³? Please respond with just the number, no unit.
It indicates 154.654
